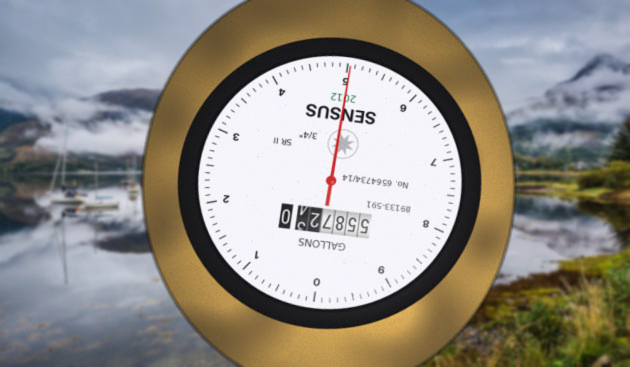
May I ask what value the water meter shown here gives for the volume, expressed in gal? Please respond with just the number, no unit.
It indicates 5587235.0
